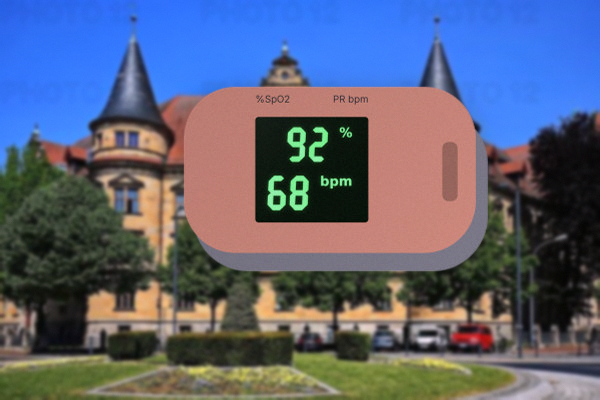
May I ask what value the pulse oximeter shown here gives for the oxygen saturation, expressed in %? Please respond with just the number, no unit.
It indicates 92
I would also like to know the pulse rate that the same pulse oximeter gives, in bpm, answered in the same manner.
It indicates 68
